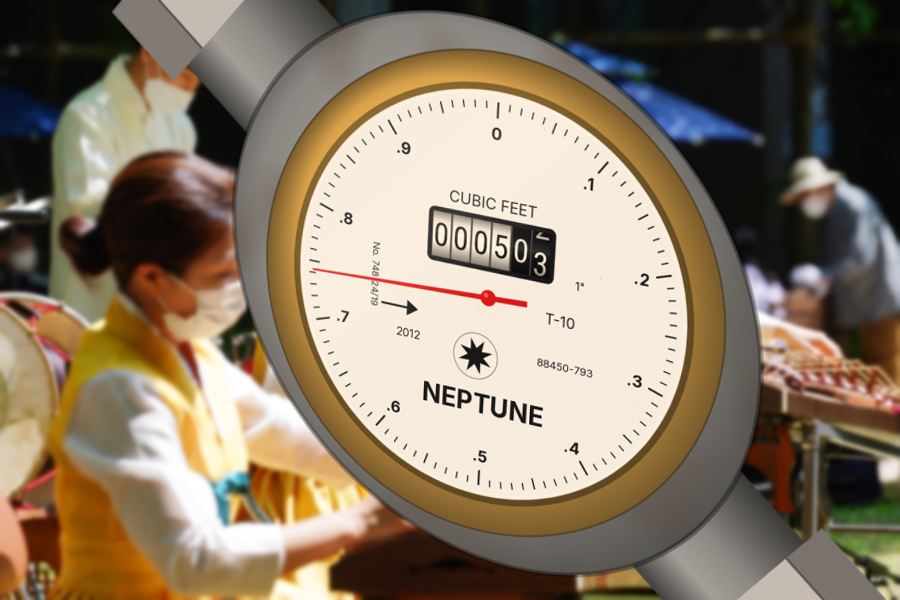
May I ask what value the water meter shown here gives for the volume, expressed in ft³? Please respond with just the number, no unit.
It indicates 502.74
